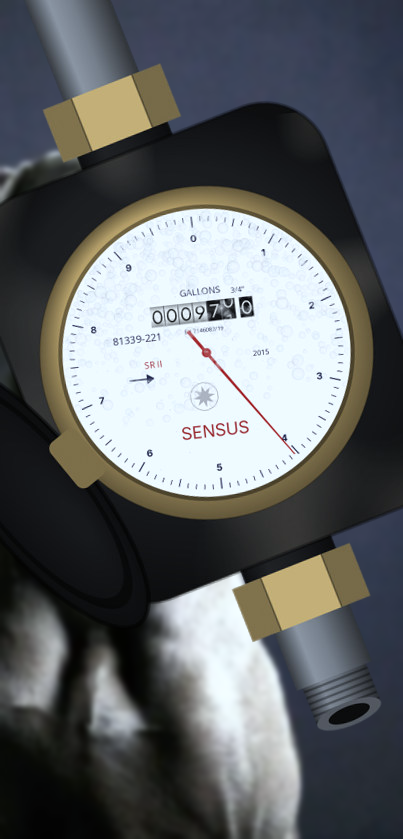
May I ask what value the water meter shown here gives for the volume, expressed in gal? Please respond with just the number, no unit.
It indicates 9704.0
